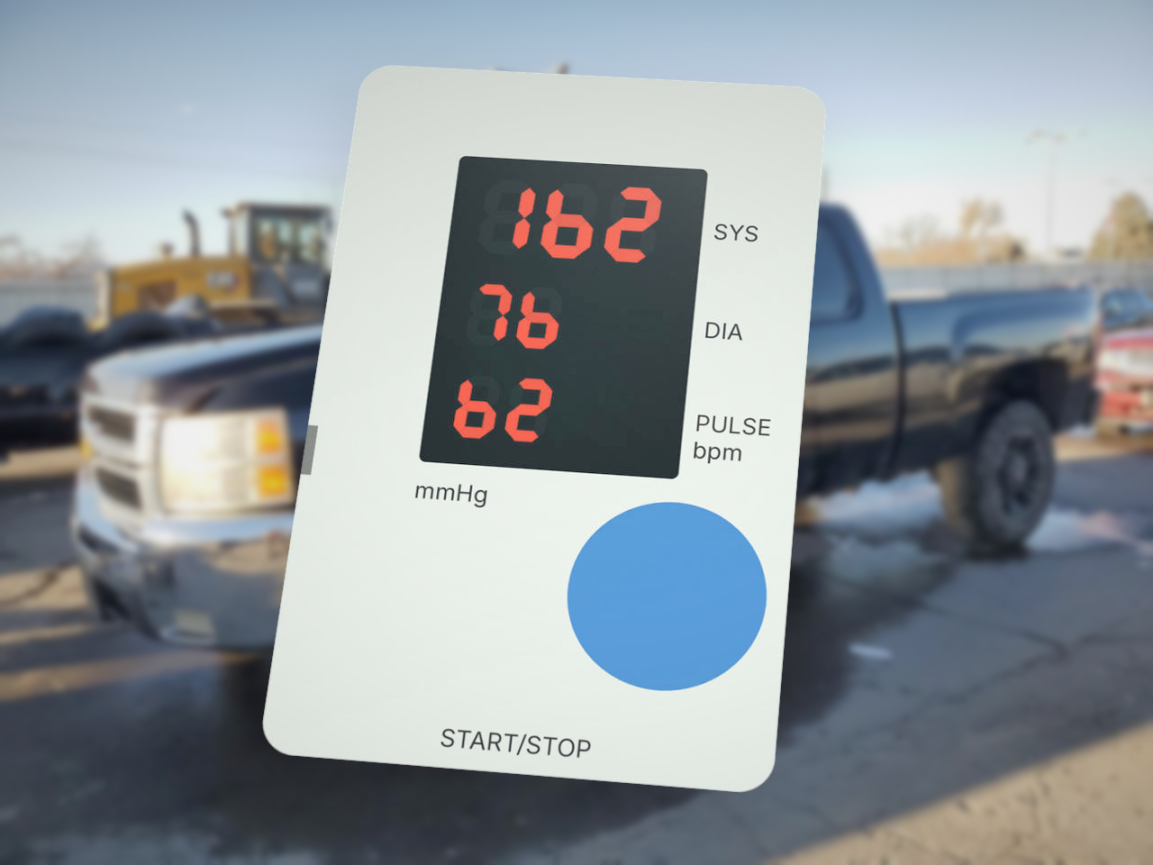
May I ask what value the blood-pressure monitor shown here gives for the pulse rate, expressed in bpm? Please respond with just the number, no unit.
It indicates 62
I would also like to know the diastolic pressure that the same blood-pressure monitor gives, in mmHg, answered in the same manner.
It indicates 76
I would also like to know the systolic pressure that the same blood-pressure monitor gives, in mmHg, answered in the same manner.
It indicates 162
